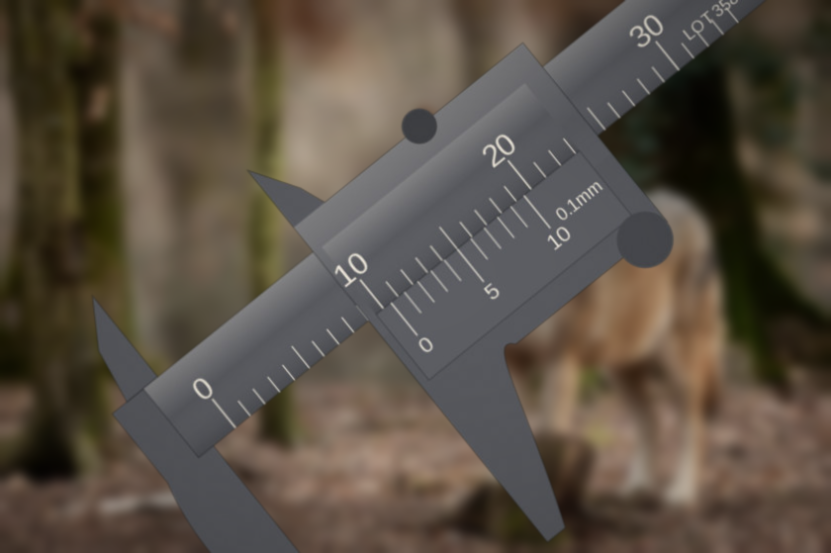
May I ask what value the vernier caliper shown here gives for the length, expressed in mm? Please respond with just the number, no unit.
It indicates 10.5
